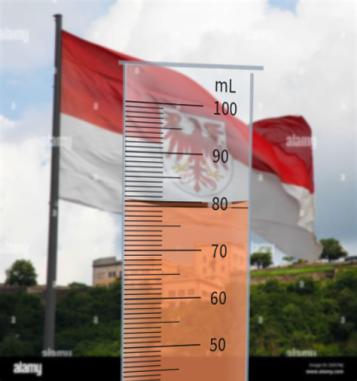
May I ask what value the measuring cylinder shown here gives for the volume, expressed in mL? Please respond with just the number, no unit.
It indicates 79
